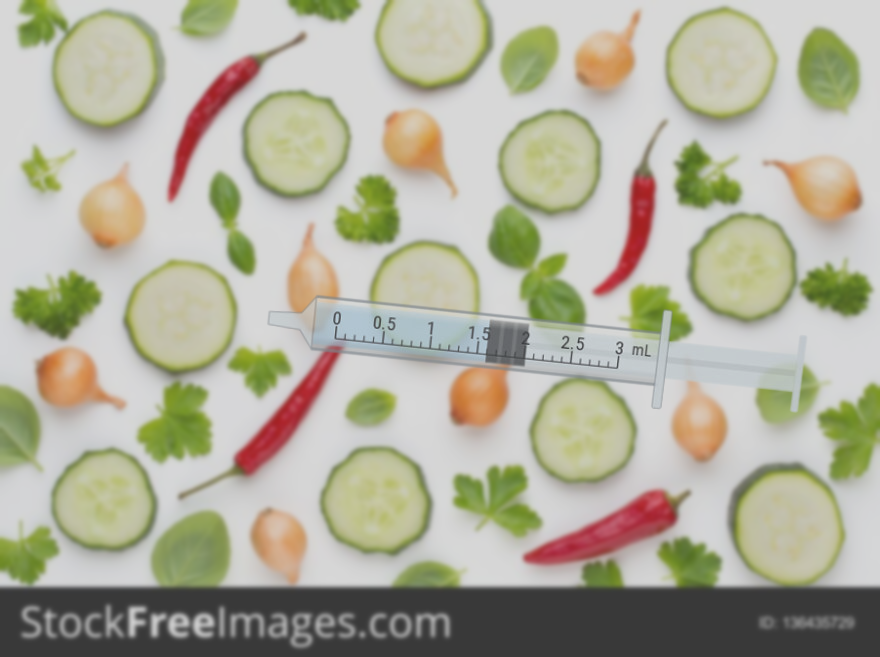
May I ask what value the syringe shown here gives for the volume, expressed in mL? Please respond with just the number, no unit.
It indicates 1.6
